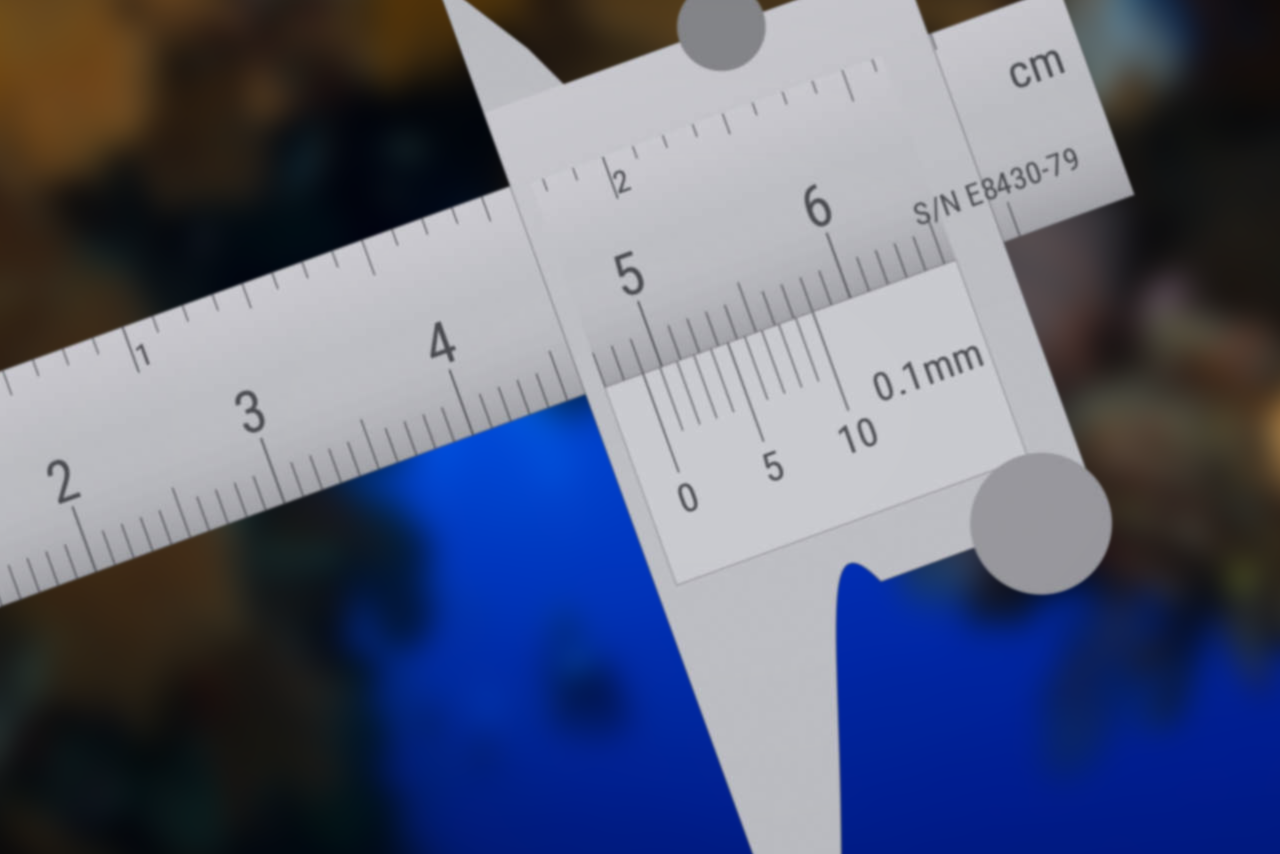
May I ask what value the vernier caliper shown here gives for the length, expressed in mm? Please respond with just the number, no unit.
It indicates 49.0
